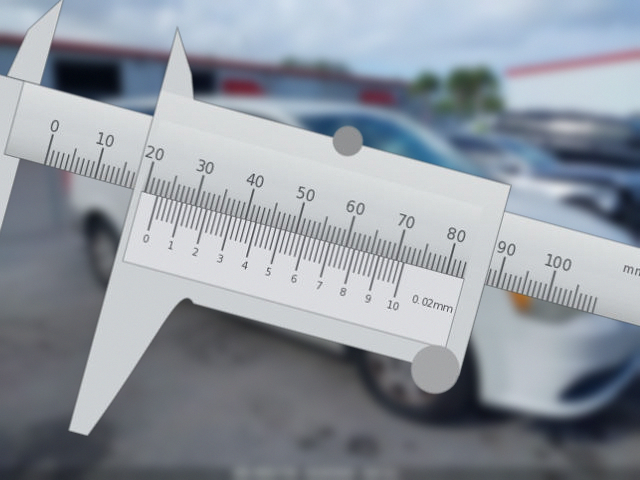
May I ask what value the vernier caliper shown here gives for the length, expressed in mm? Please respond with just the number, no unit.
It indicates 22.5
